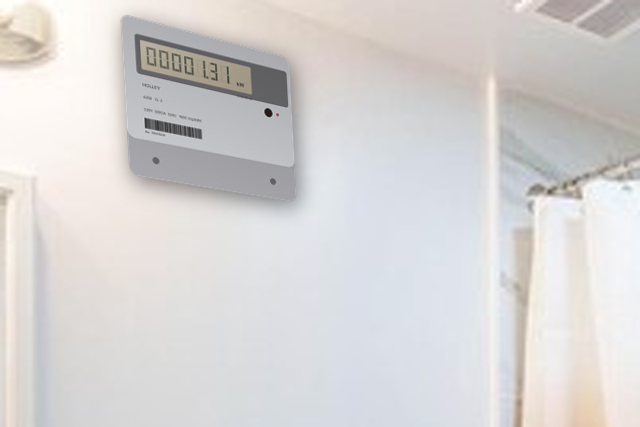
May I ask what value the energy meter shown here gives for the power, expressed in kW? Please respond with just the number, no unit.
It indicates 1.31
